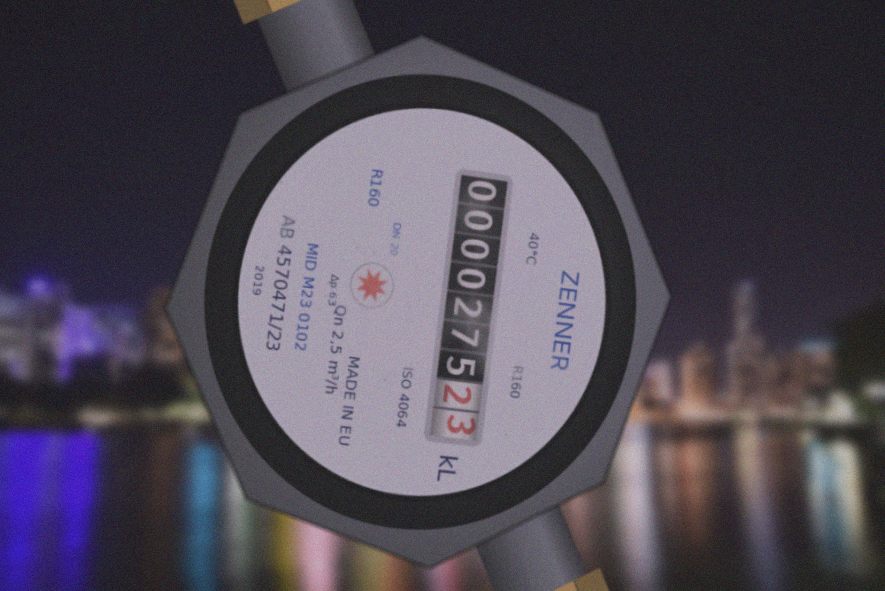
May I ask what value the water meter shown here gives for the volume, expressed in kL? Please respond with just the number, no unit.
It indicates 275.23
